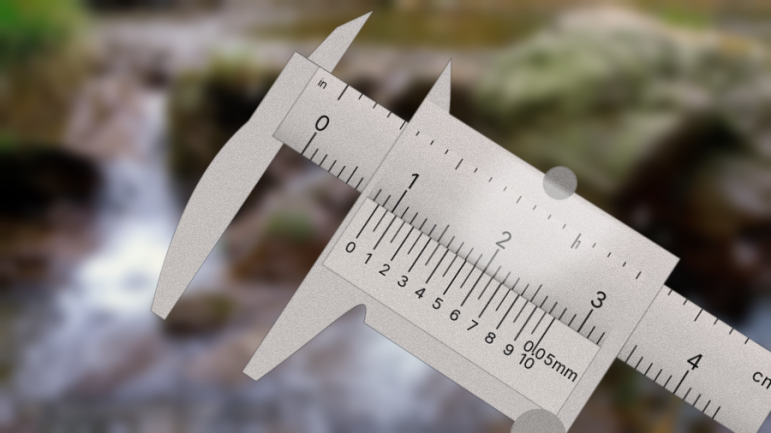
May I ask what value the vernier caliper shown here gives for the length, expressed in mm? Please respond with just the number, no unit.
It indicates 8.6
